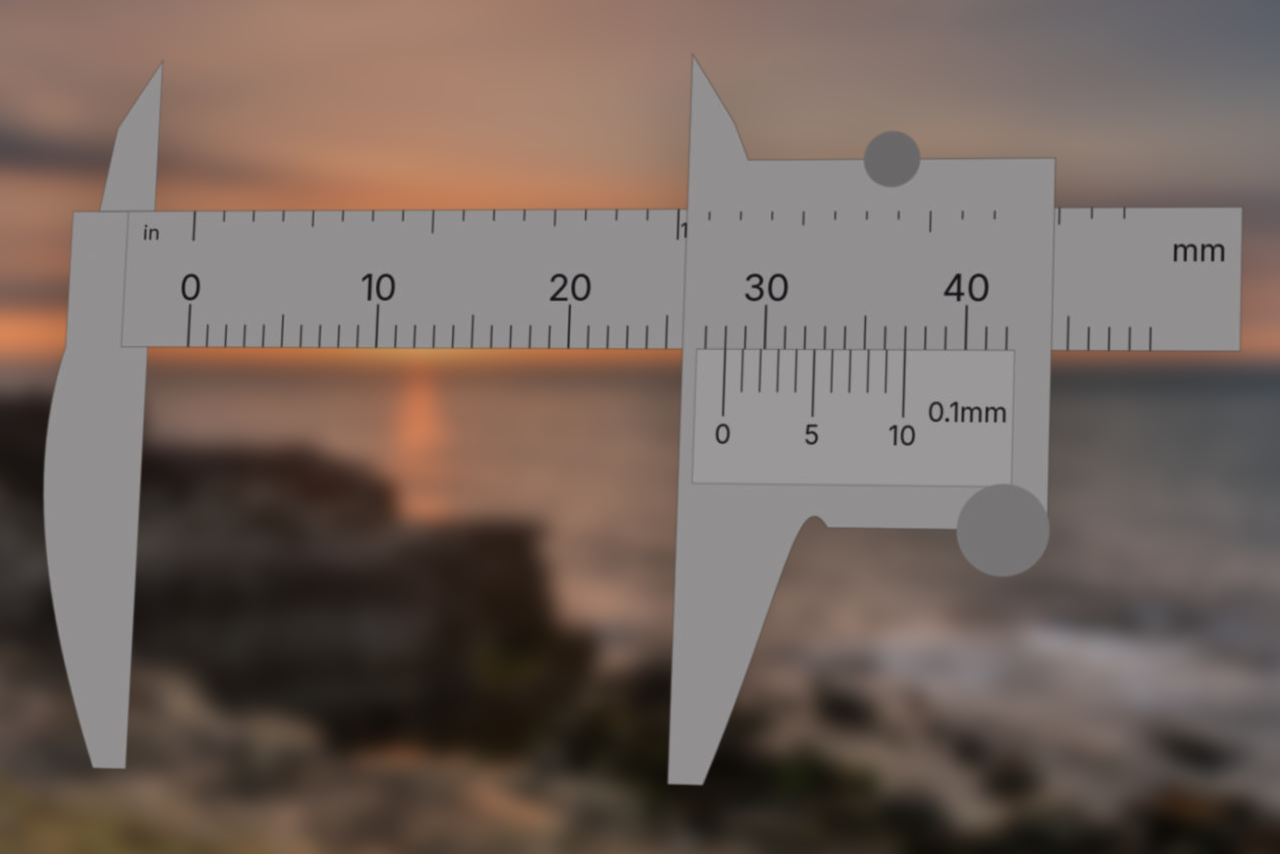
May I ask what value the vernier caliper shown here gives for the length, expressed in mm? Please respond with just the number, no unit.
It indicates 28.0
